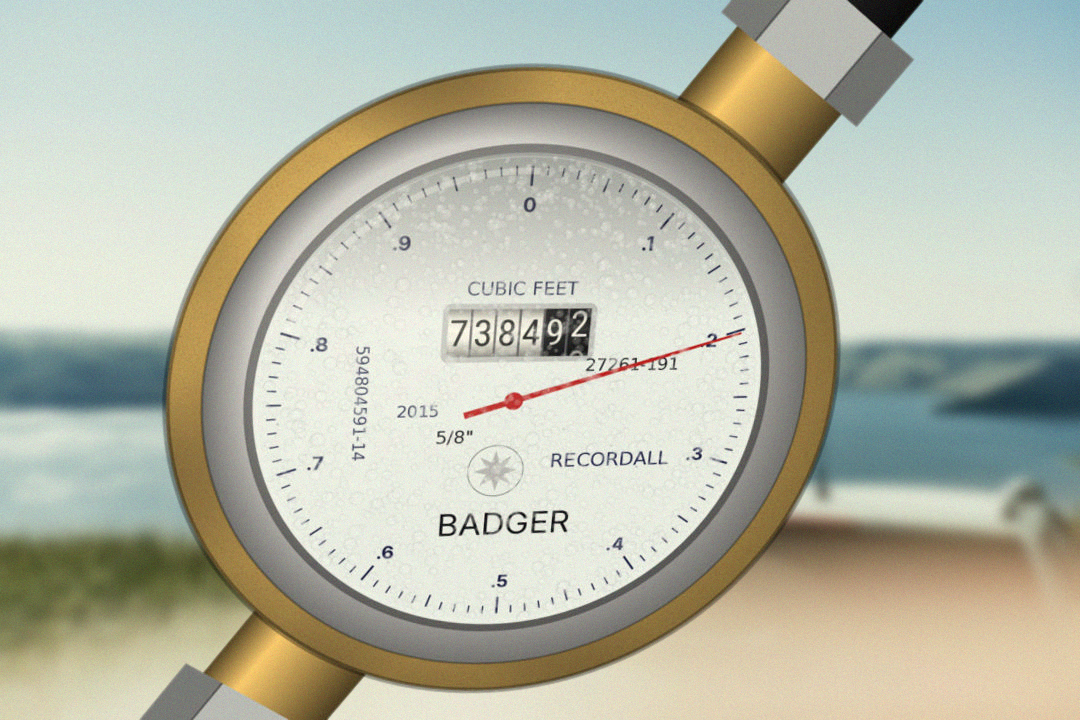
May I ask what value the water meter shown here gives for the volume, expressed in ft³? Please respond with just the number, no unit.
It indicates 738492.20
